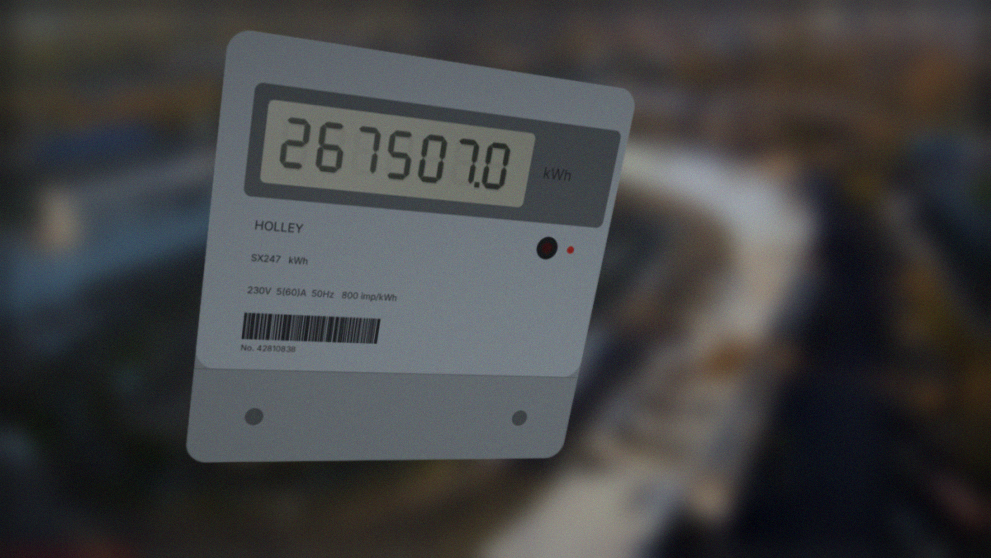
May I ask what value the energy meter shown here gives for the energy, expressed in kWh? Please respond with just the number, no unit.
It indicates 267507.0
